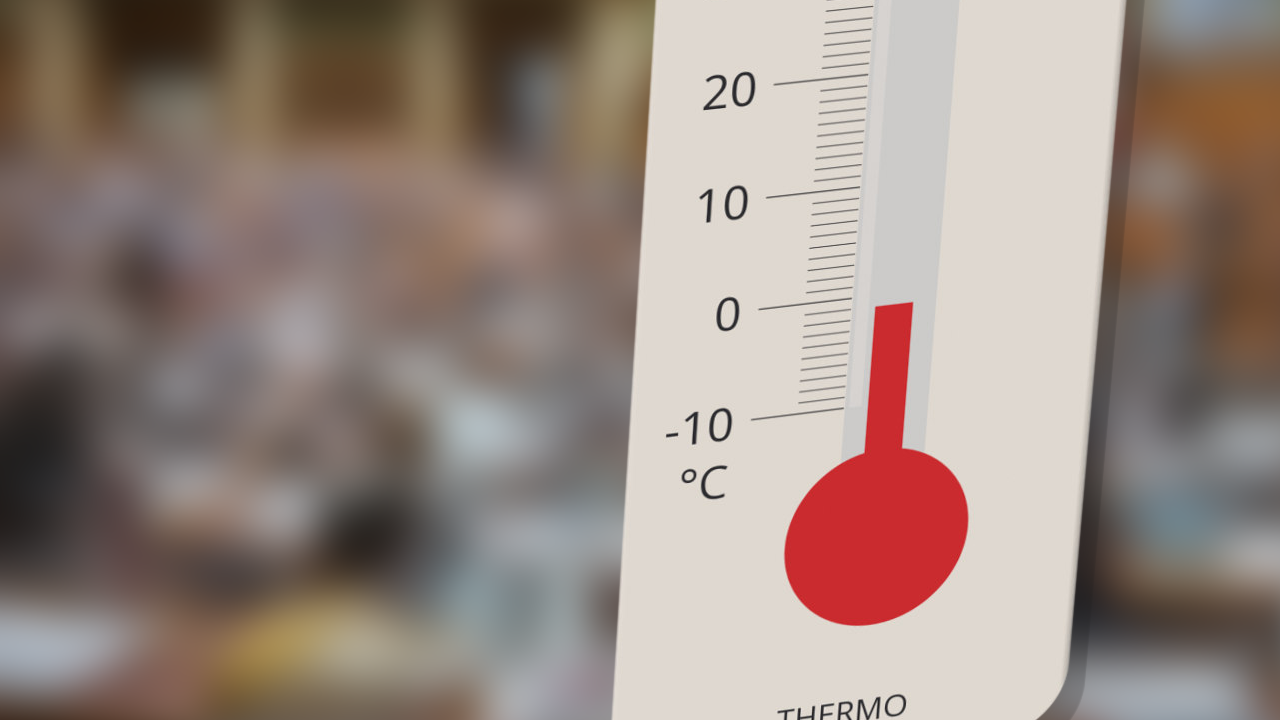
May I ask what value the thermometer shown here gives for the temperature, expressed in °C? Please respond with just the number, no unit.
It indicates -1
